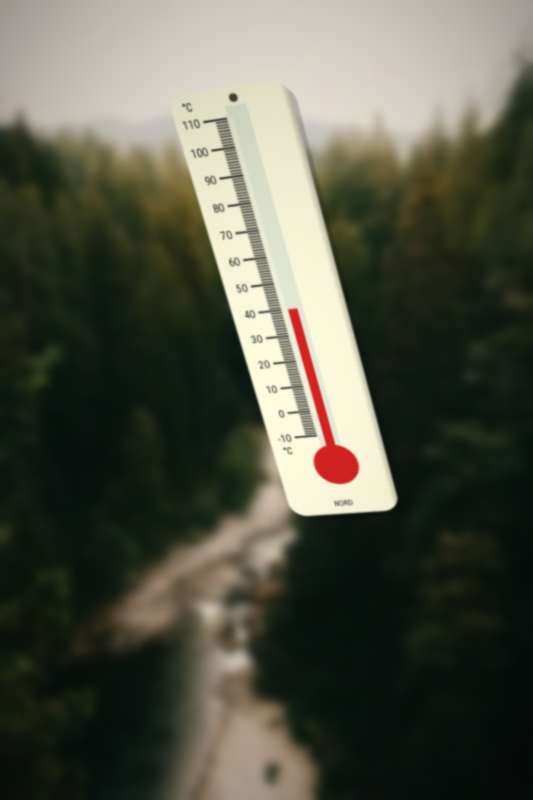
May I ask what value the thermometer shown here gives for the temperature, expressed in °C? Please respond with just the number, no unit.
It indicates 40
